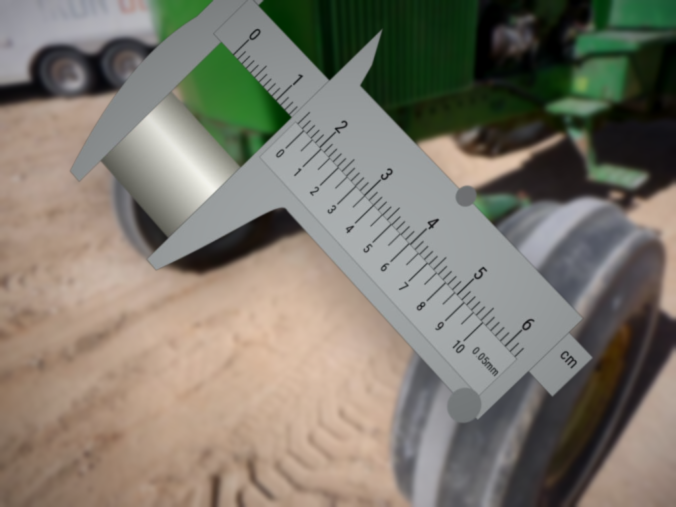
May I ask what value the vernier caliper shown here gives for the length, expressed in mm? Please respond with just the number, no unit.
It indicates 16.4
